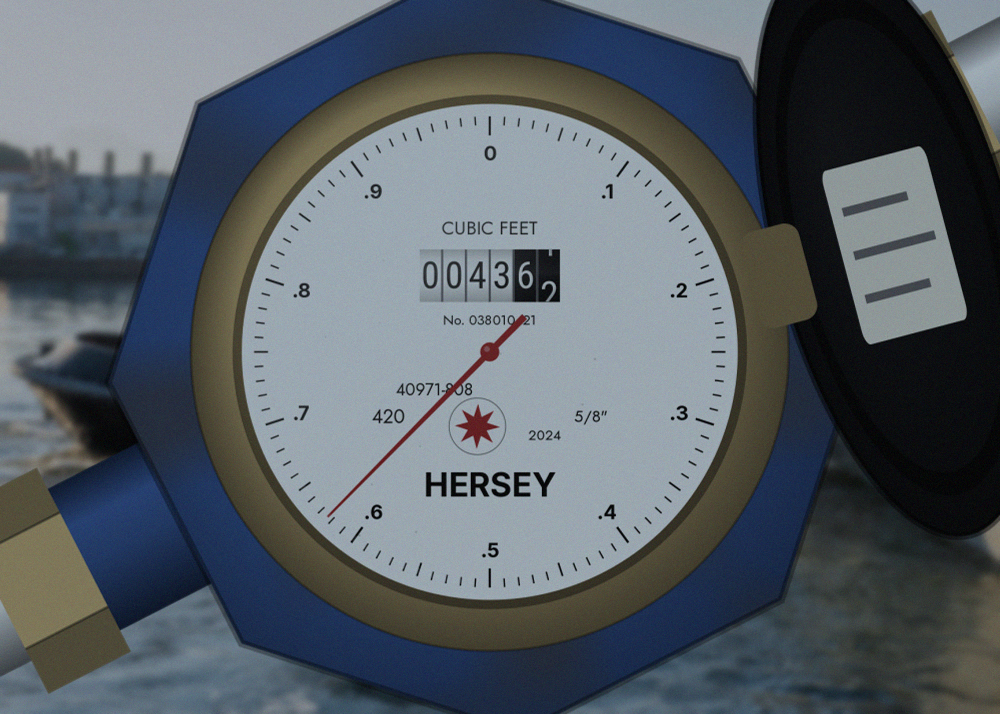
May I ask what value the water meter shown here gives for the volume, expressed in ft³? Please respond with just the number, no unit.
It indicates 4361.62
